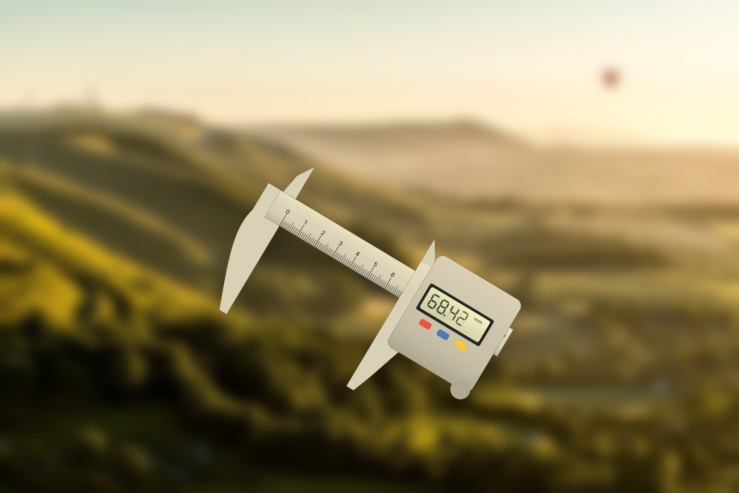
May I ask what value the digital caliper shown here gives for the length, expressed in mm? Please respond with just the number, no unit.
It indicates 68.42
